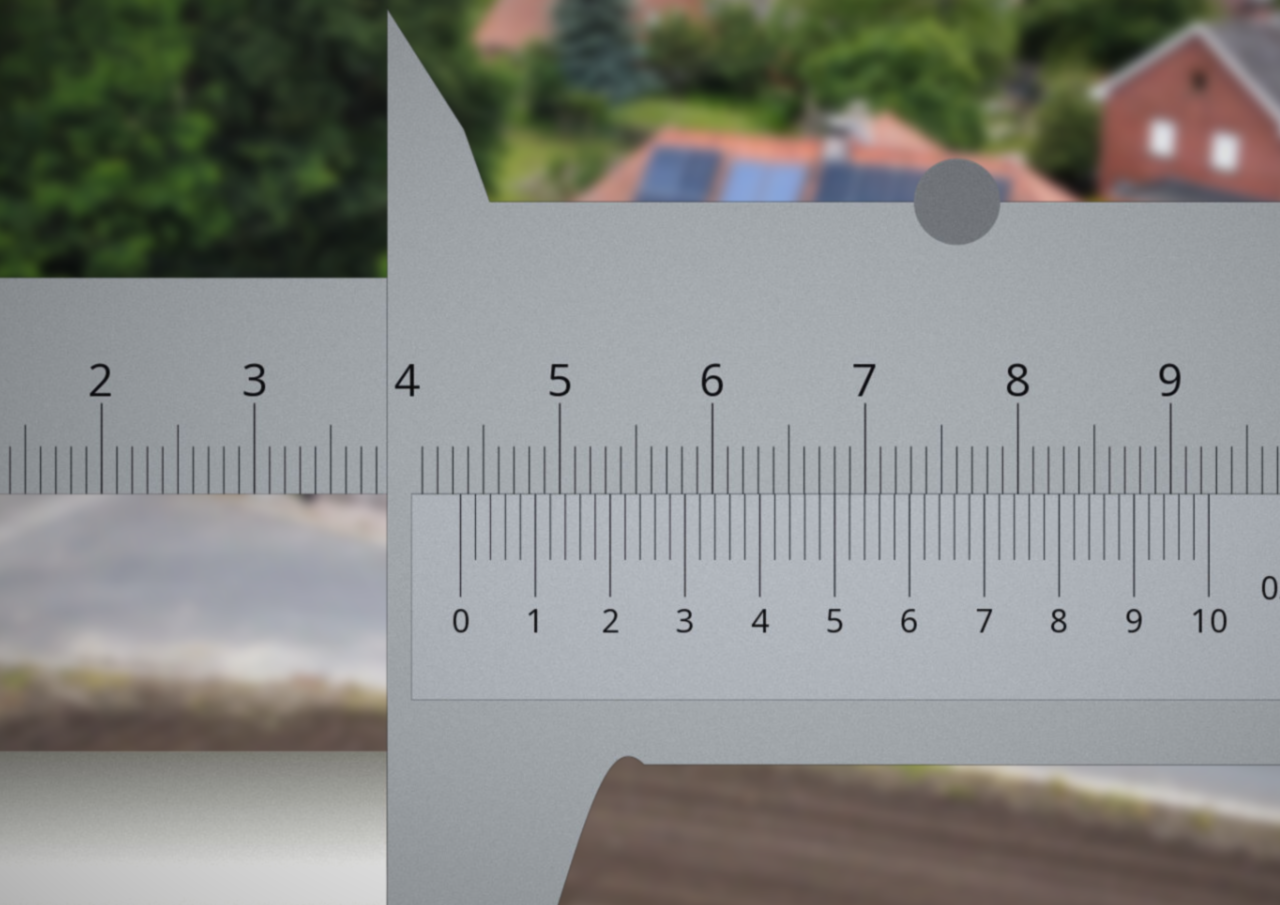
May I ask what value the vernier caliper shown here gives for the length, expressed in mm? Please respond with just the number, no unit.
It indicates 43.5
